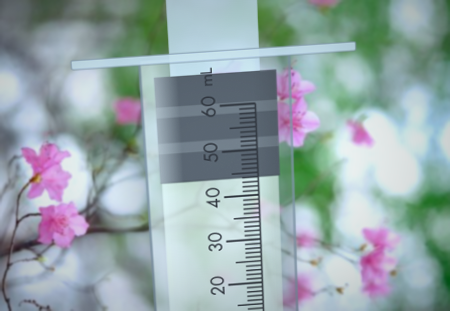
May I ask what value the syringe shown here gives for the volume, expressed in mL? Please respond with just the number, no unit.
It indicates 44
